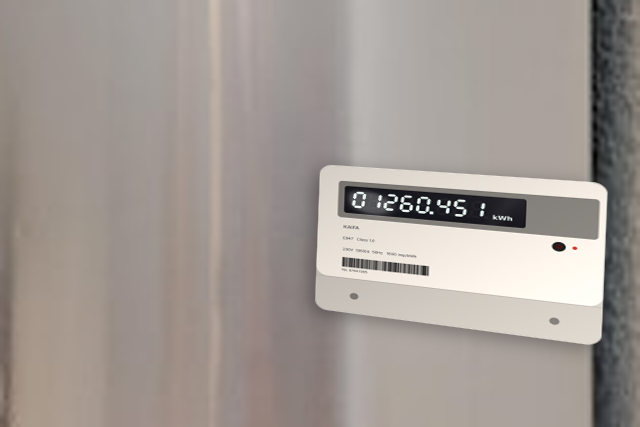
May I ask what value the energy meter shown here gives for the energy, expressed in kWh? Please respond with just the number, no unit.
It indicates 1260.451
